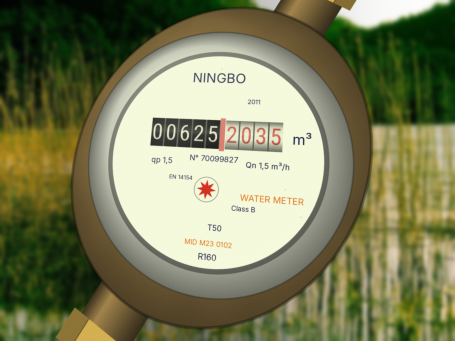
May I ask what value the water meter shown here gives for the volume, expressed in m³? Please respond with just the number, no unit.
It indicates 625.2035
